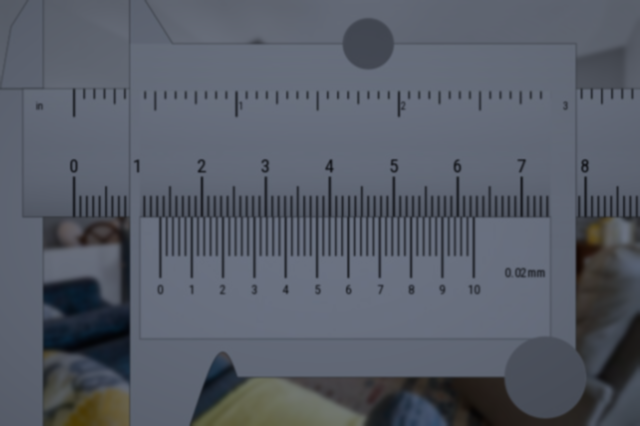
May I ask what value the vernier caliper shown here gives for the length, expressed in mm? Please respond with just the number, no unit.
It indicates 13.5
